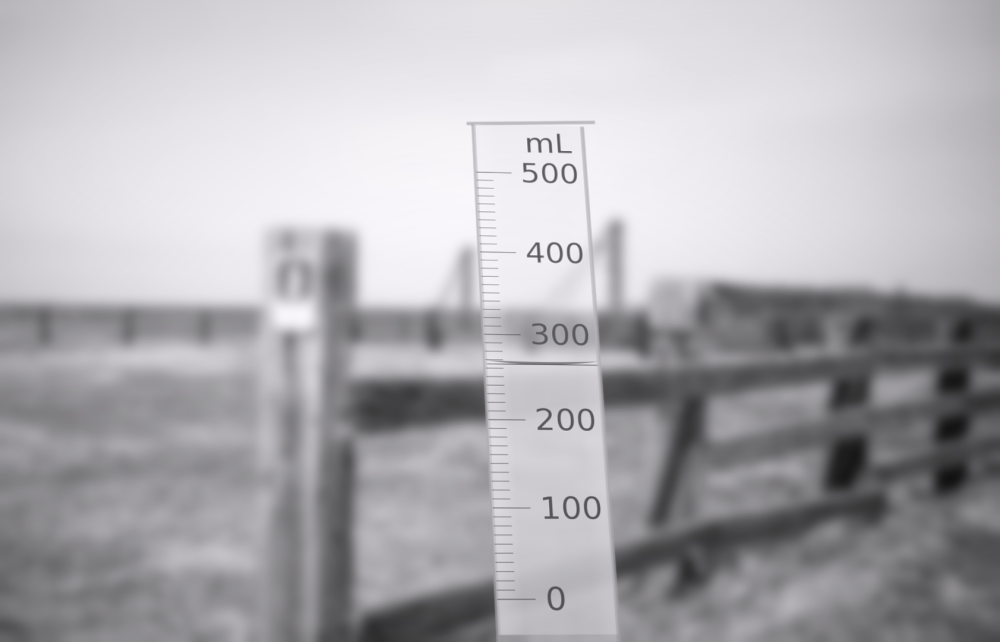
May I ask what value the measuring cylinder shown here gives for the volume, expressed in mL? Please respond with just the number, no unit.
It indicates 265
